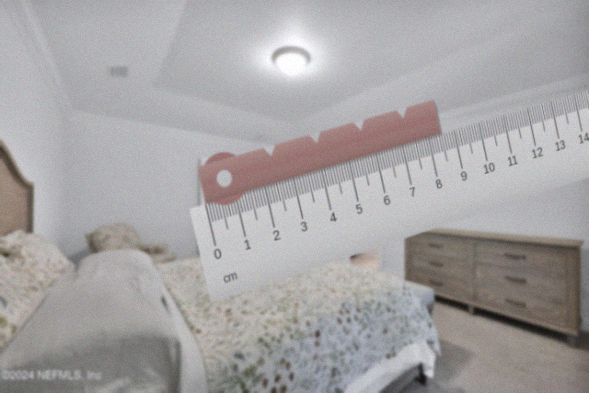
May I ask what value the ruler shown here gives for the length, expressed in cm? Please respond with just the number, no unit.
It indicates 8.5
